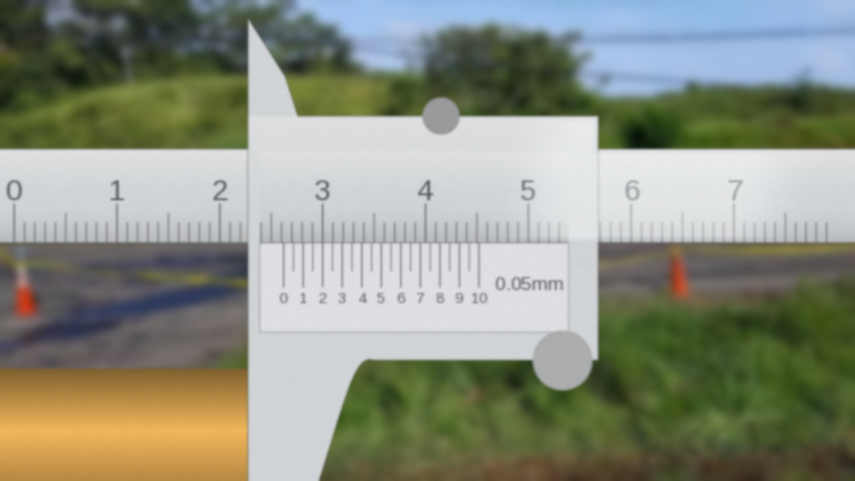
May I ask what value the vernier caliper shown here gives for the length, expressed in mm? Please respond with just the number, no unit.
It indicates 26.2
